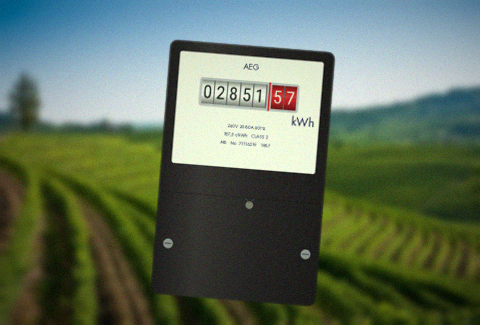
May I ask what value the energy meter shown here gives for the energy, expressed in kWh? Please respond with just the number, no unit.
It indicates 2851.57
